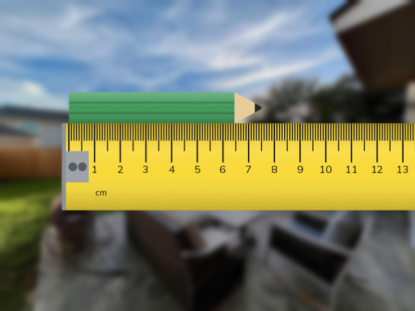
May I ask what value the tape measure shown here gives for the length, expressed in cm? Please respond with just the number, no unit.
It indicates 7.5
